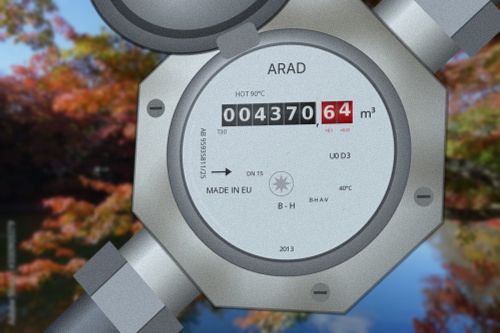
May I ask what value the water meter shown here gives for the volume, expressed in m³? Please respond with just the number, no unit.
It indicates 4370.64
